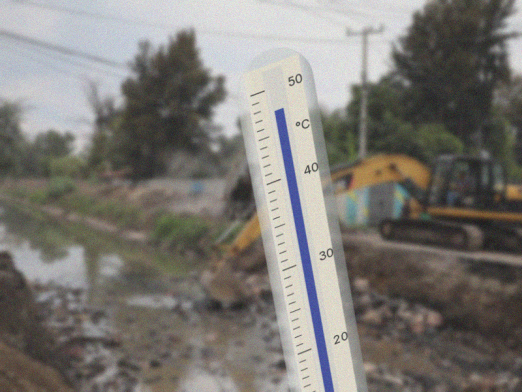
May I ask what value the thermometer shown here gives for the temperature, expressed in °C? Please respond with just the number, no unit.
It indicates 47.5
